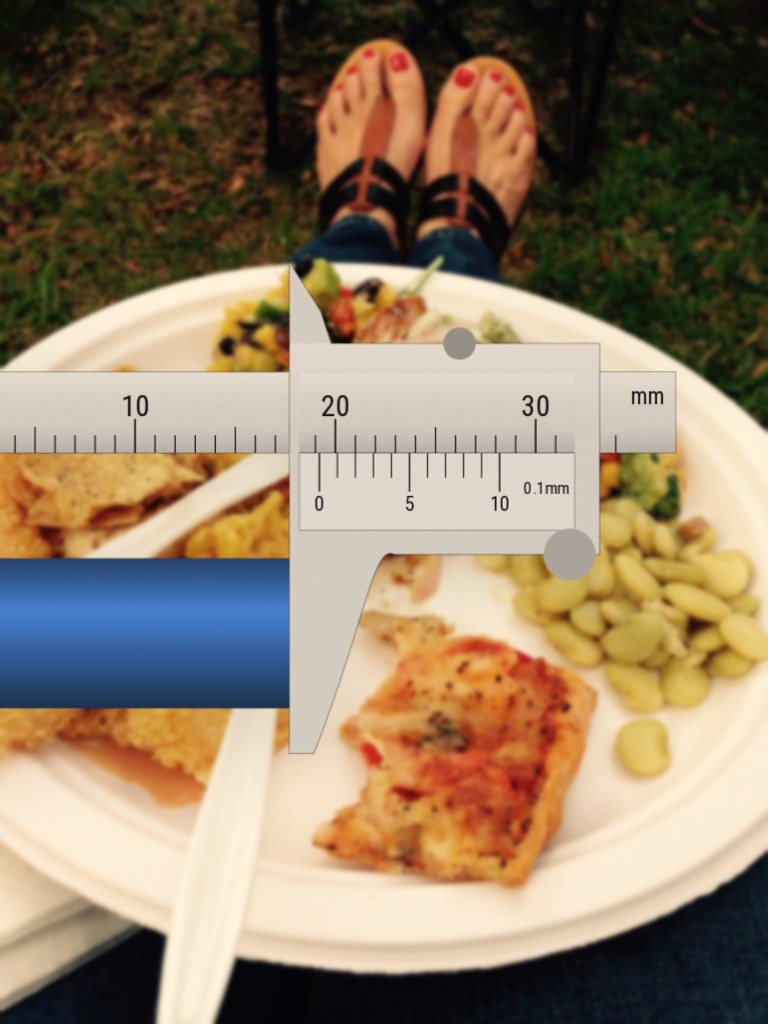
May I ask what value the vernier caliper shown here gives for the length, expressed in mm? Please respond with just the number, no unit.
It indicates 19.2
